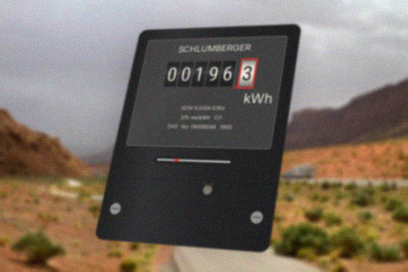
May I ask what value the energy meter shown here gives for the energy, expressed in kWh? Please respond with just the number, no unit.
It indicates 196.3
